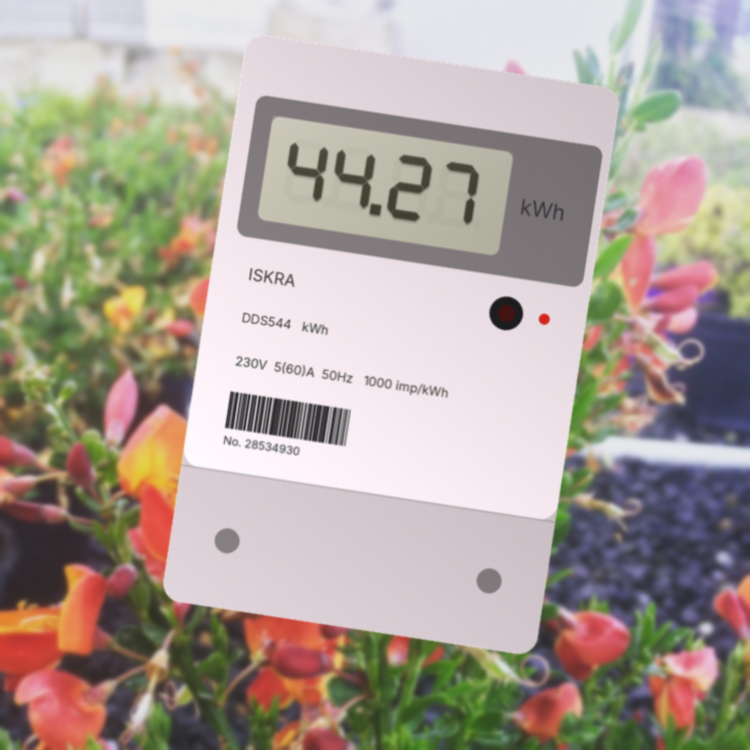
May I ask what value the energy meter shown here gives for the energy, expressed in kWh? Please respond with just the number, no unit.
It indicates 44.27
